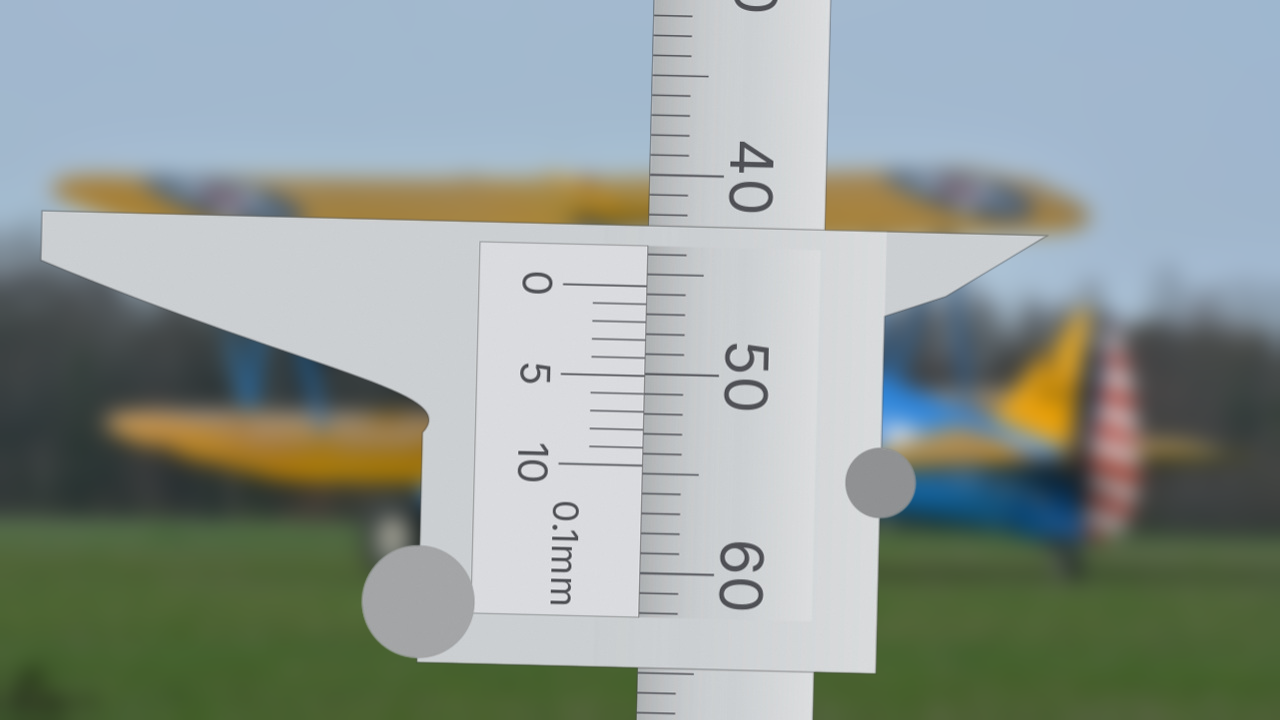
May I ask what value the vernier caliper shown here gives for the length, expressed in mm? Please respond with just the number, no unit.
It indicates 45.6
